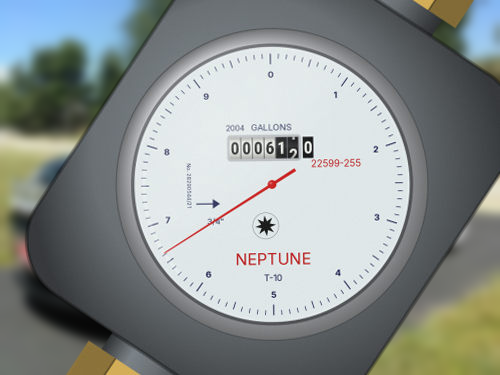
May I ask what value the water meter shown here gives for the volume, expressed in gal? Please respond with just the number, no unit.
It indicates 6116.6
